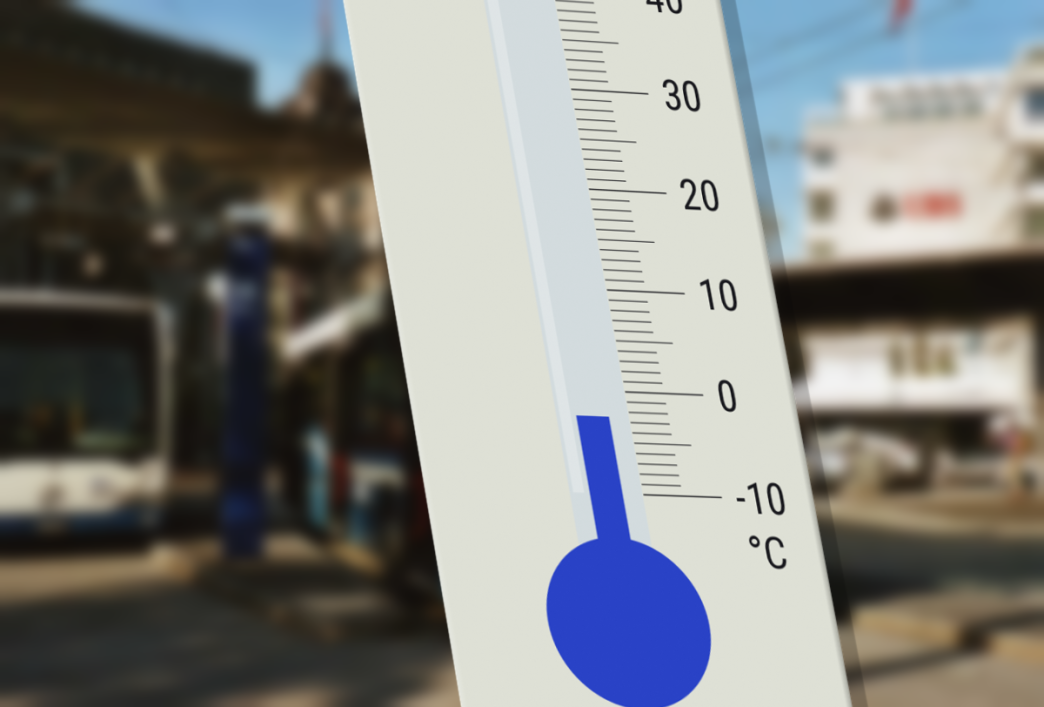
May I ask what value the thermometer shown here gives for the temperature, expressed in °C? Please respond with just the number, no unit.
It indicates -2.5
